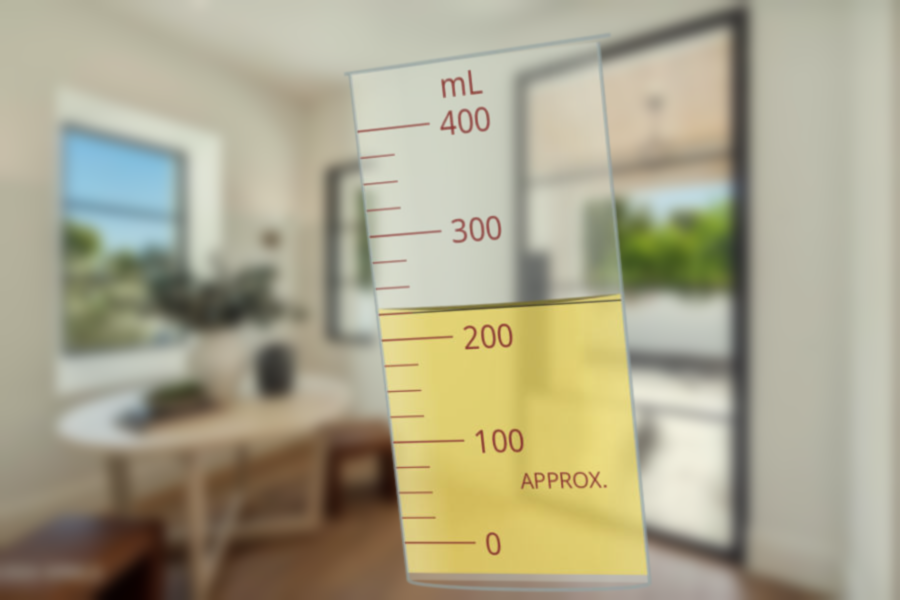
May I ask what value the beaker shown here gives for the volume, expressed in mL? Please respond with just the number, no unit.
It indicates 225
